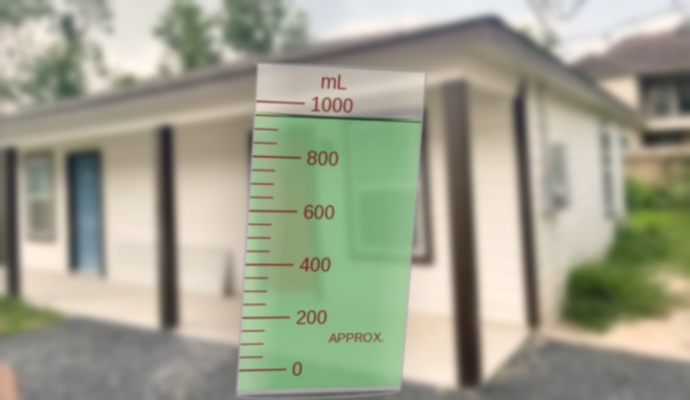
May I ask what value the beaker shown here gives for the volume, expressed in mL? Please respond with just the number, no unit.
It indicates 950
